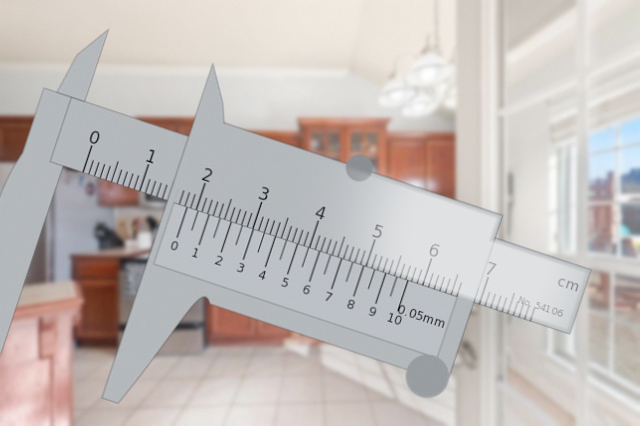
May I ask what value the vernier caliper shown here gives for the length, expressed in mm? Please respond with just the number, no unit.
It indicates 18.4
